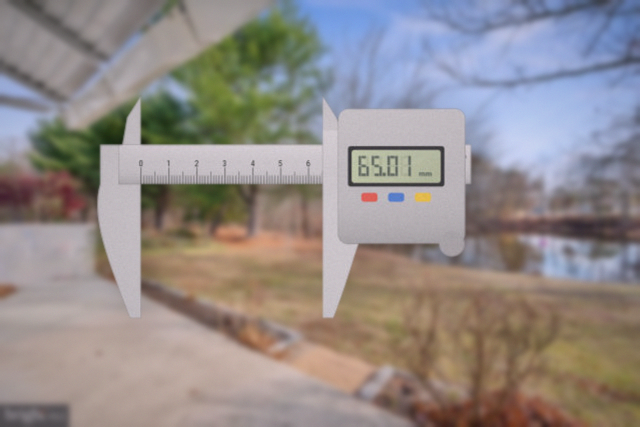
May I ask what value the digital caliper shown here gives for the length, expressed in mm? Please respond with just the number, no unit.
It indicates 65.01
